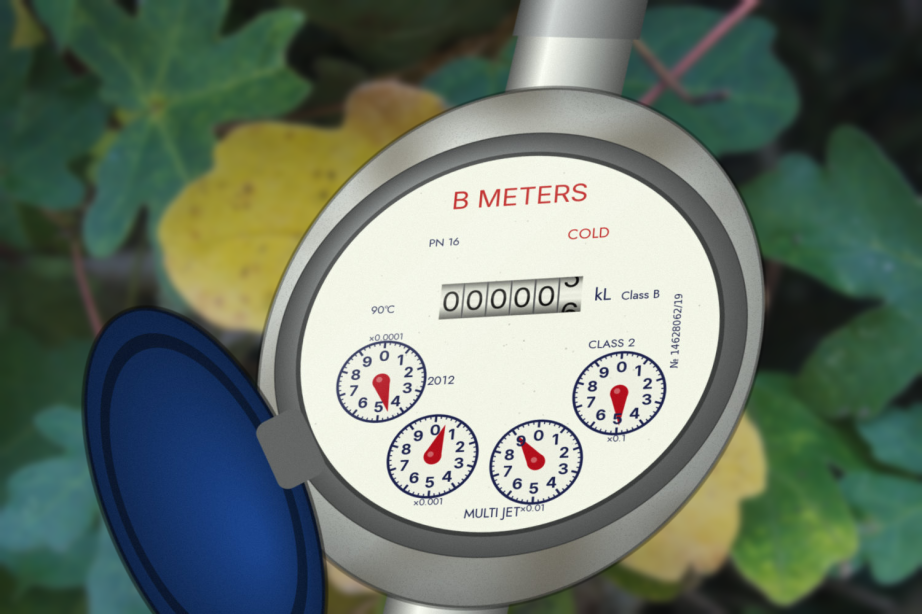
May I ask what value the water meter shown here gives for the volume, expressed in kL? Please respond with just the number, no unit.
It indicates 5.4904
